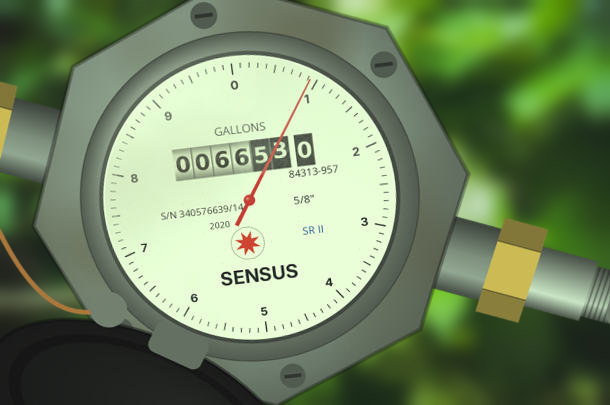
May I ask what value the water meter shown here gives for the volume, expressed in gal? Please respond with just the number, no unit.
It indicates 66530.9
